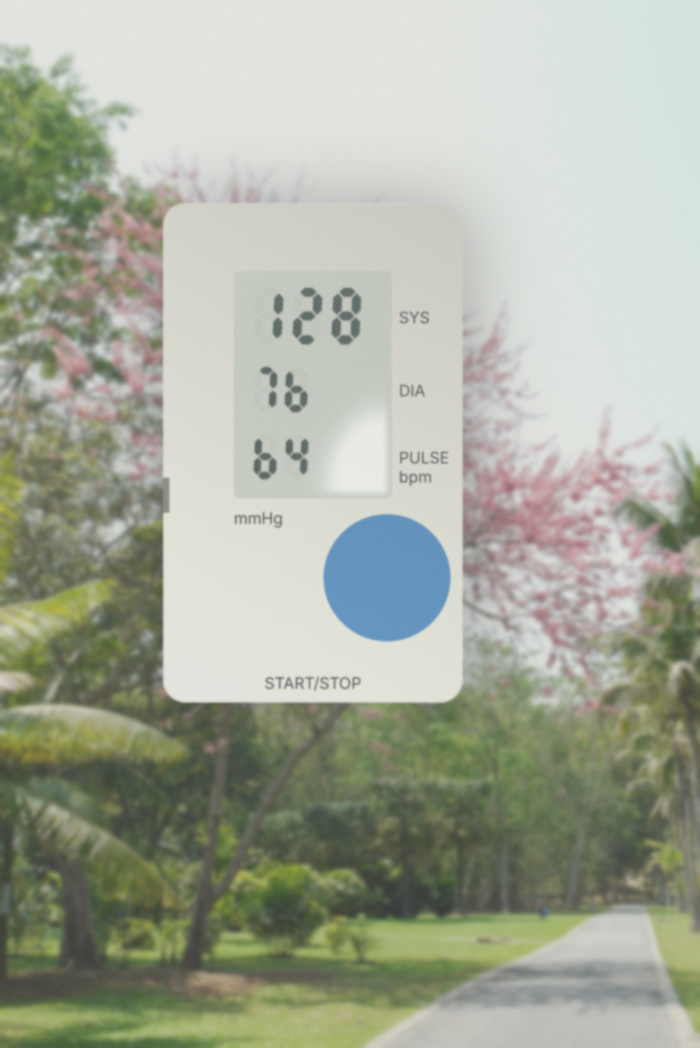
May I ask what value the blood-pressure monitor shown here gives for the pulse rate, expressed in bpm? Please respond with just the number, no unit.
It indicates 64
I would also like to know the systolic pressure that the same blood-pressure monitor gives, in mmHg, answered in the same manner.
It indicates 128
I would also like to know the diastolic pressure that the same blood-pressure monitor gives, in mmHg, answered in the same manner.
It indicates 76
